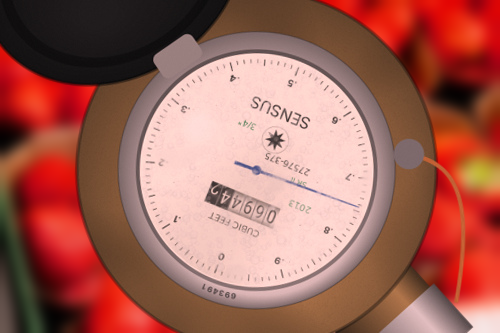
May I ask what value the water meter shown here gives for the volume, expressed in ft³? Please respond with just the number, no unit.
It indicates 69441.74
